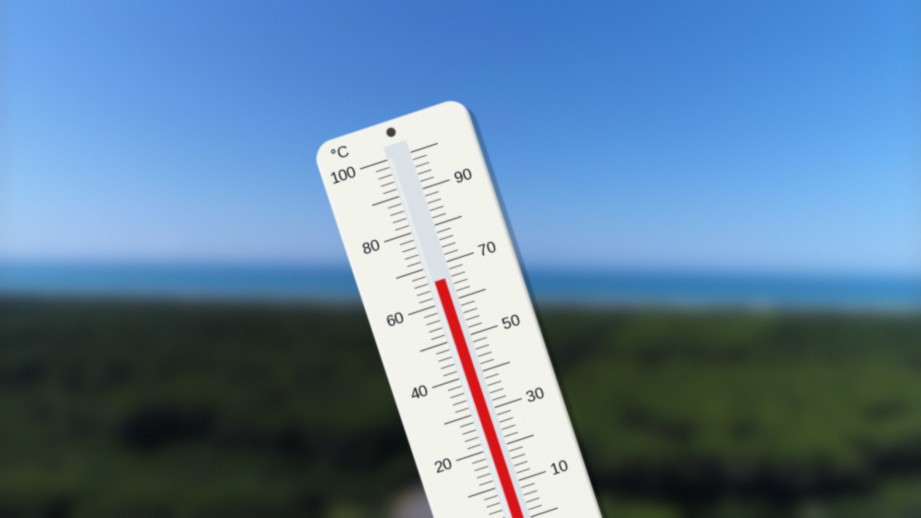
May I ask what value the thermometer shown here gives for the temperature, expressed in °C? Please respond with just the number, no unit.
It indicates 66
